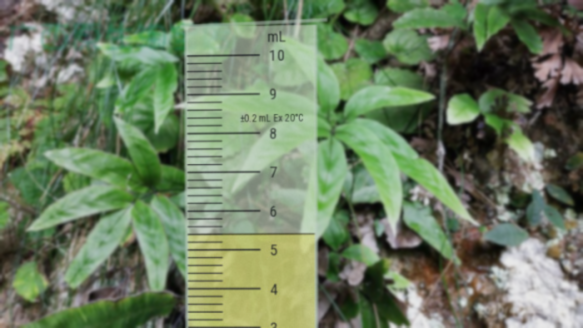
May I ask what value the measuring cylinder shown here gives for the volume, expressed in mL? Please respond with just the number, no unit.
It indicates 5.4
